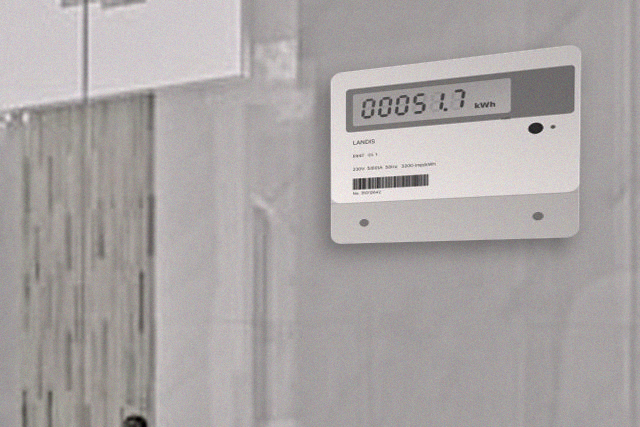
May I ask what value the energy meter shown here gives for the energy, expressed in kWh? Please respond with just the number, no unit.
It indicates 51.7
